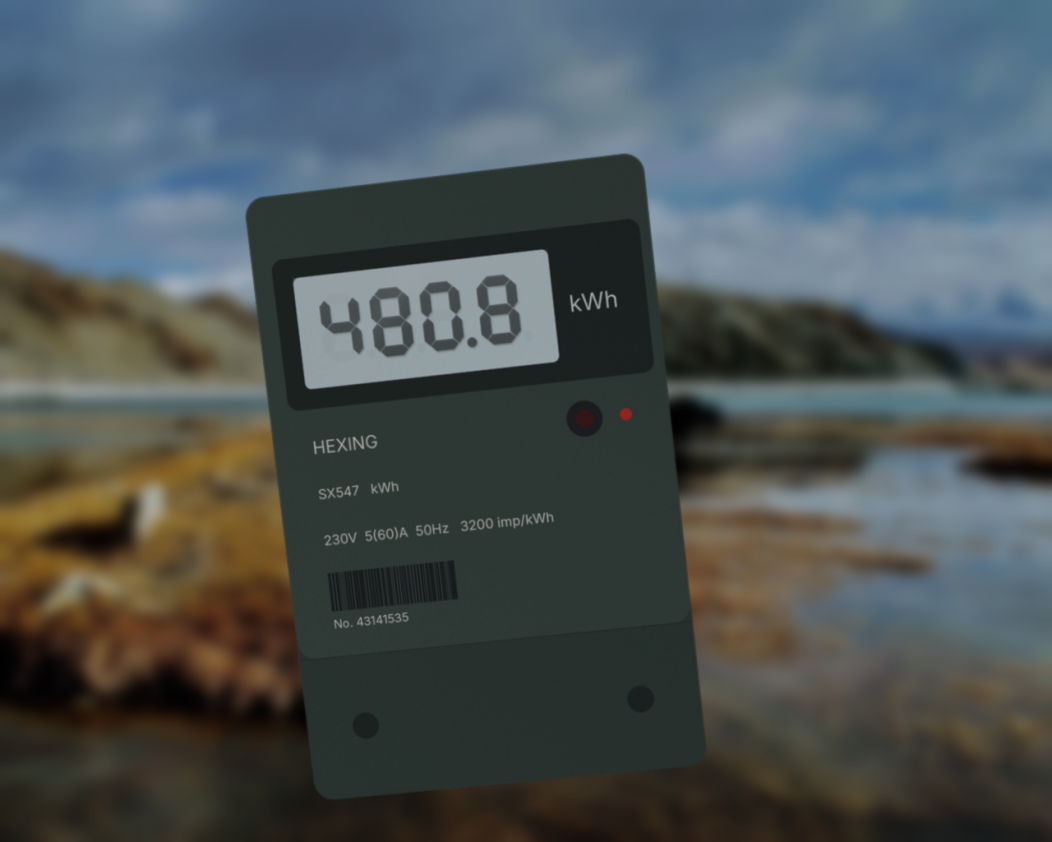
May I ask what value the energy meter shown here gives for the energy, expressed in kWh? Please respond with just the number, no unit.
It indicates 480.8
